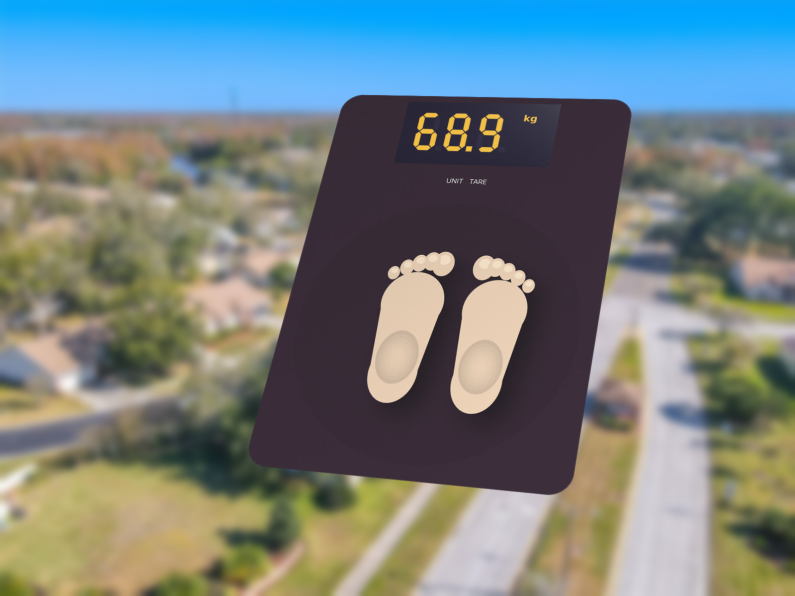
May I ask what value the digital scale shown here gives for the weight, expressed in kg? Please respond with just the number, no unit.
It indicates 68.9
